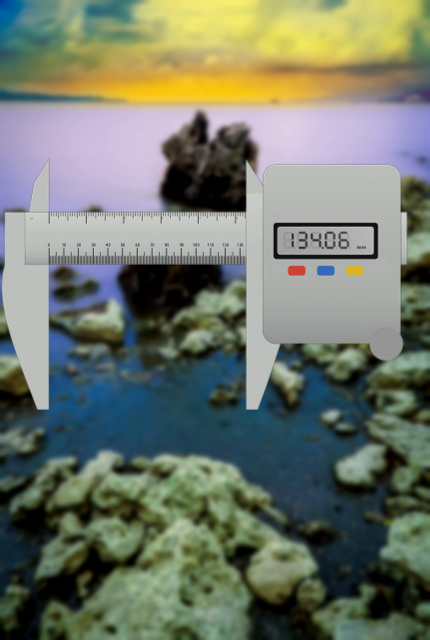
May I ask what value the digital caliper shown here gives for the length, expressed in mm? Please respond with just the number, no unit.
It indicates 134.06
